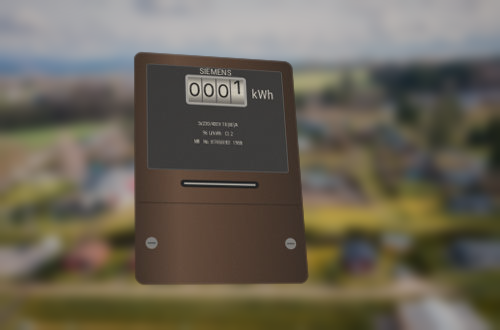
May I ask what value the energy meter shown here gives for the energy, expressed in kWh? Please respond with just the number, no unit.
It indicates 1
